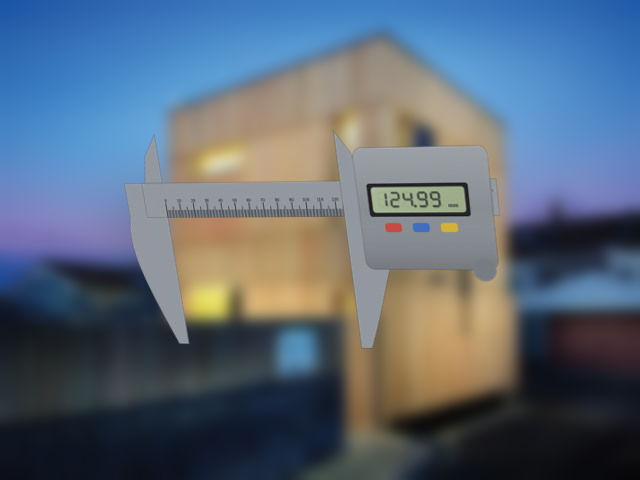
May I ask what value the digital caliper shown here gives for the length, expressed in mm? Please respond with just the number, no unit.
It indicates 124.99
